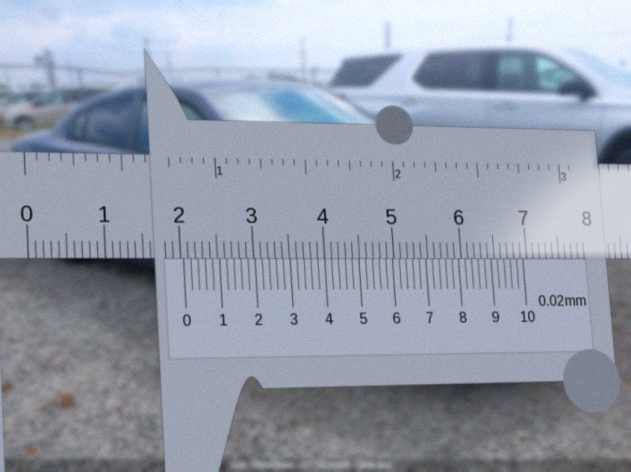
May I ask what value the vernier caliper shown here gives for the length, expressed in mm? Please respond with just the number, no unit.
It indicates 20.4
